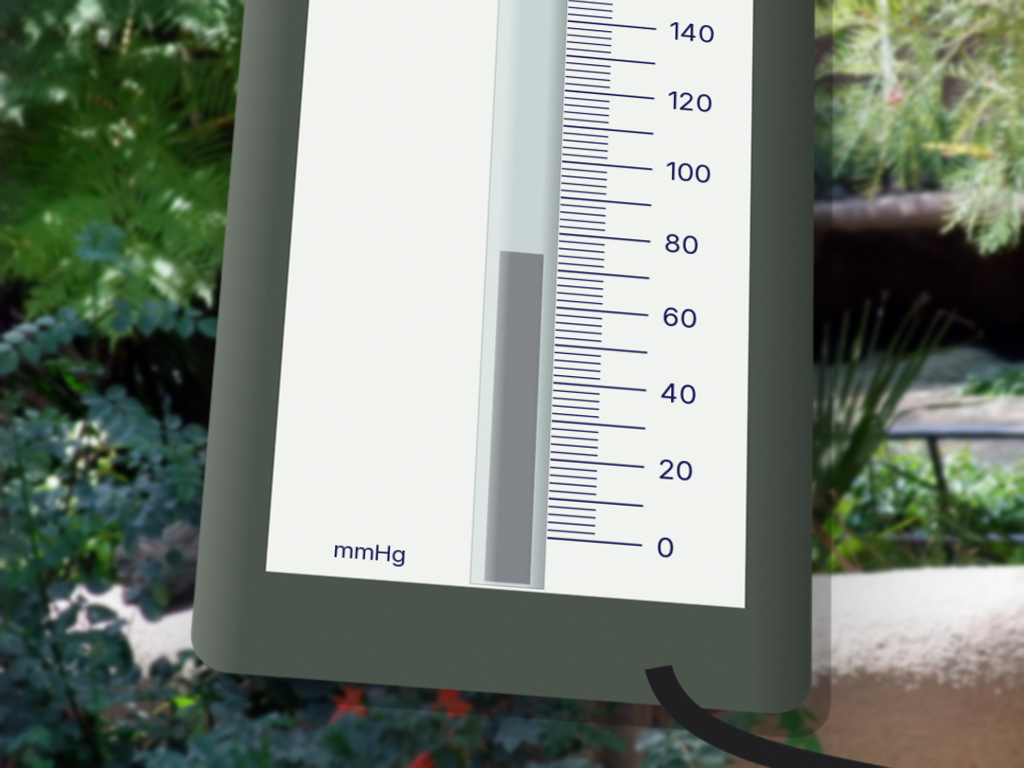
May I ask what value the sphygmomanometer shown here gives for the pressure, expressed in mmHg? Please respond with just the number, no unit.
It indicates 74
